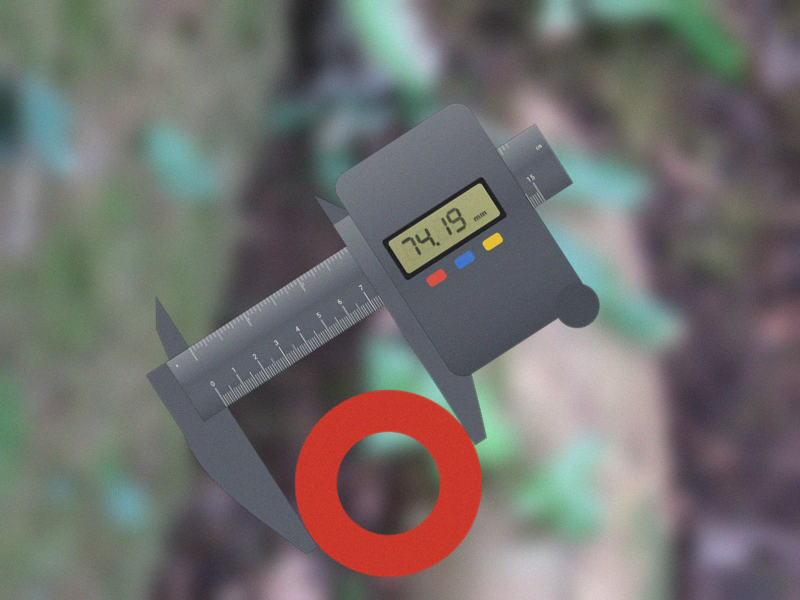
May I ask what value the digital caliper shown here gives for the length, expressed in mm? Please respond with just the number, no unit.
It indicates 74.19
